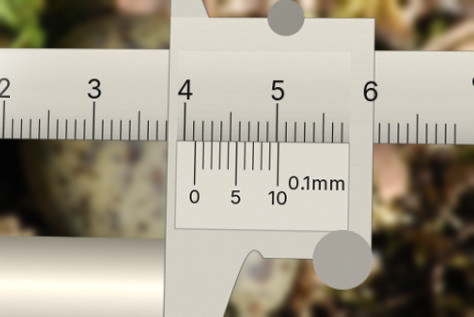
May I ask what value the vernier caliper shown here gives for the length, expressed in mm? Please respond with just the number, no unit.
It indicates 41.2
